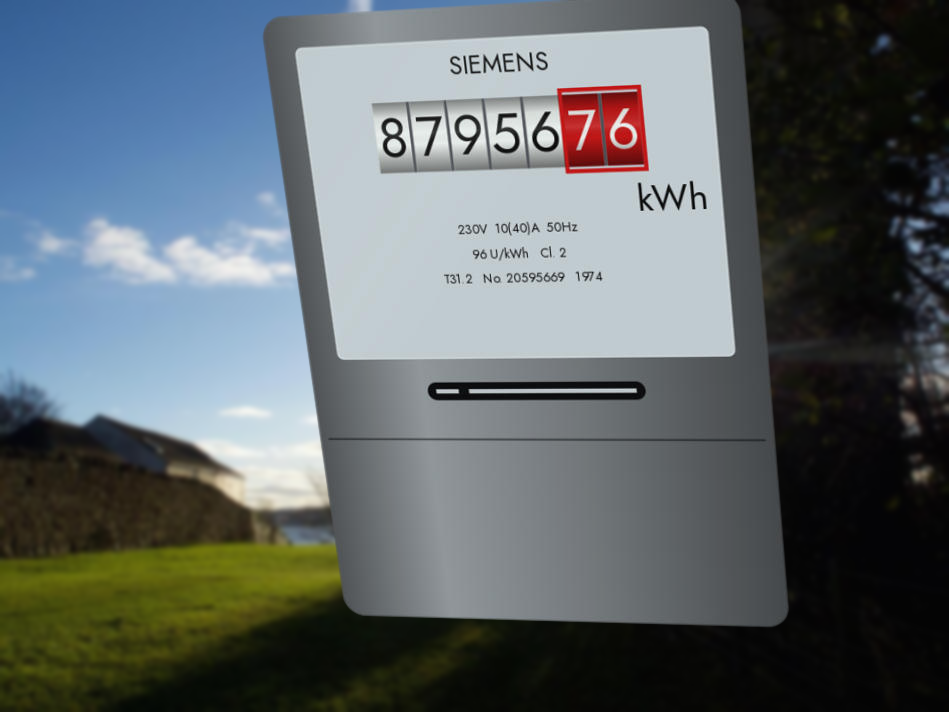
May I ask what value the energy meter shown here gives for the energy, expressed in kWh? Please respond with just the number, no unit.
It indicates 87956.76
